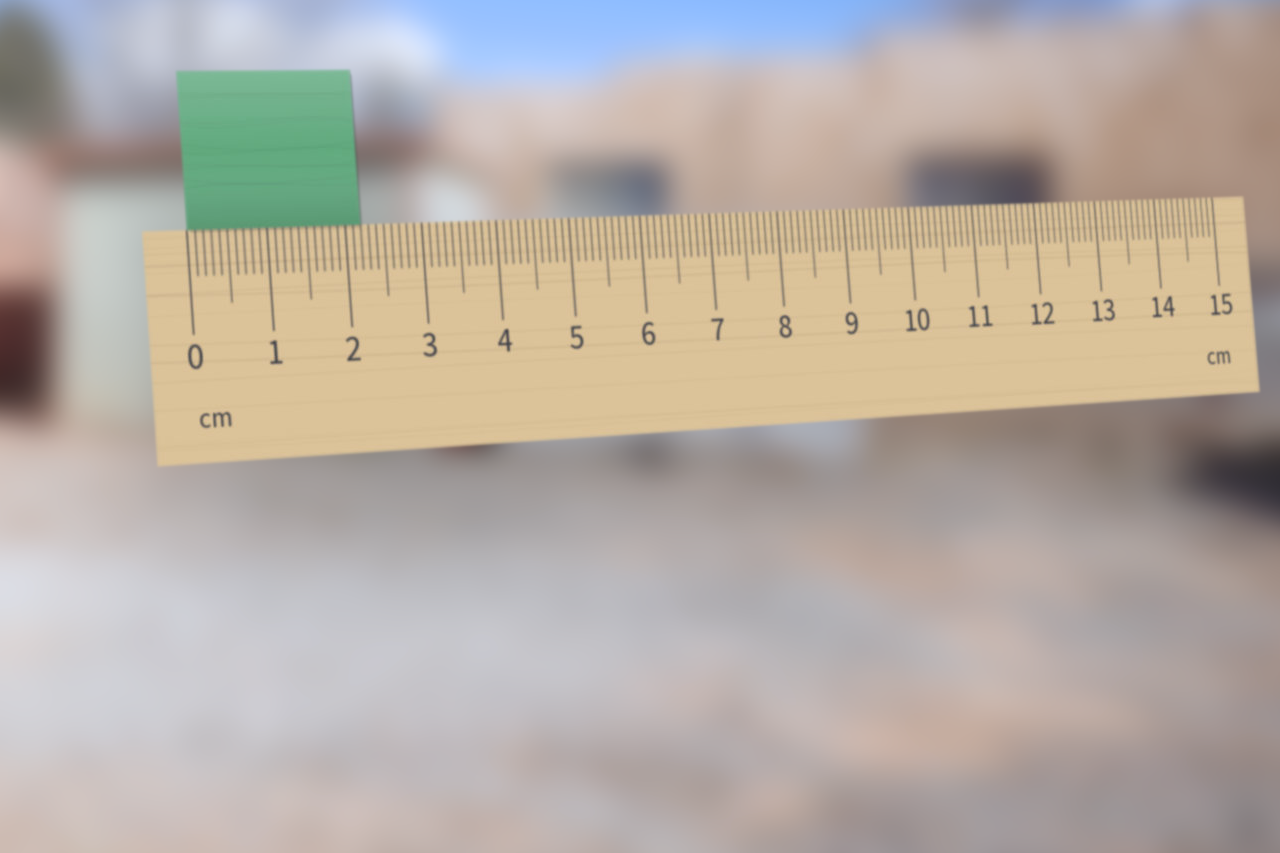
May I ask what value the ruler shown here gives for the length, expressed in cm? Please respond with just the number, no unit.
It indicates 2.2
